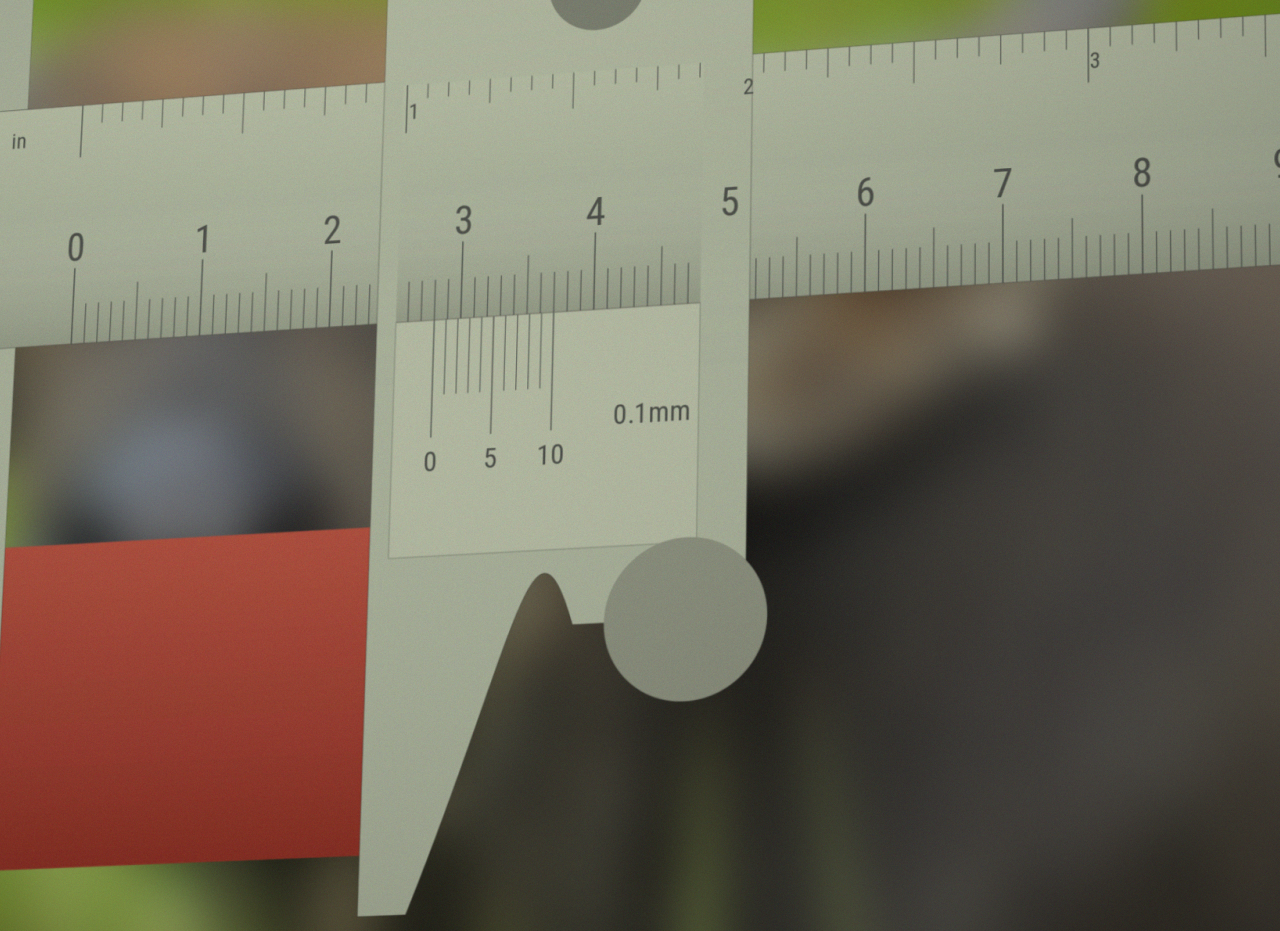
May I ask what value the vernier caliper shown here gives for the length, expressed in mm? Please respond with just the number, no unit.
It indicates 28.0
